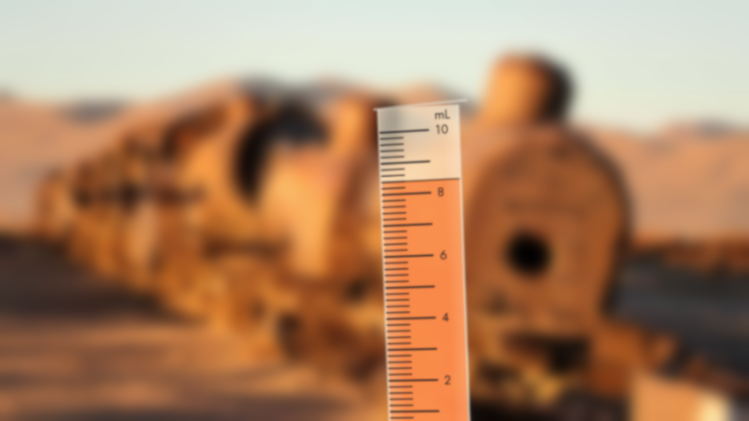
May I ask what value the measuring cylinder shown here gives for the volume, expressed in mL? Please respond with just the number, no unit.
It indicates 8.4
